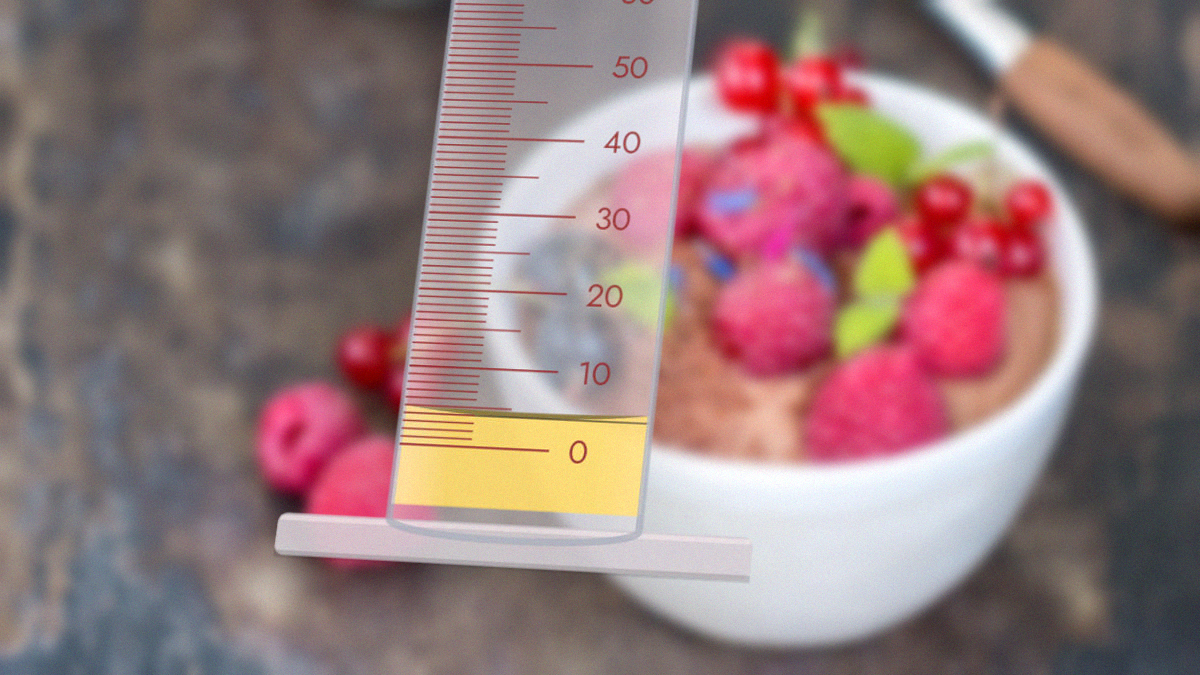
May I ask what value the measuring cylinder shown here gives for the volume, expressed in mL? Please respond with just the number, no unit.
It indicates 4
